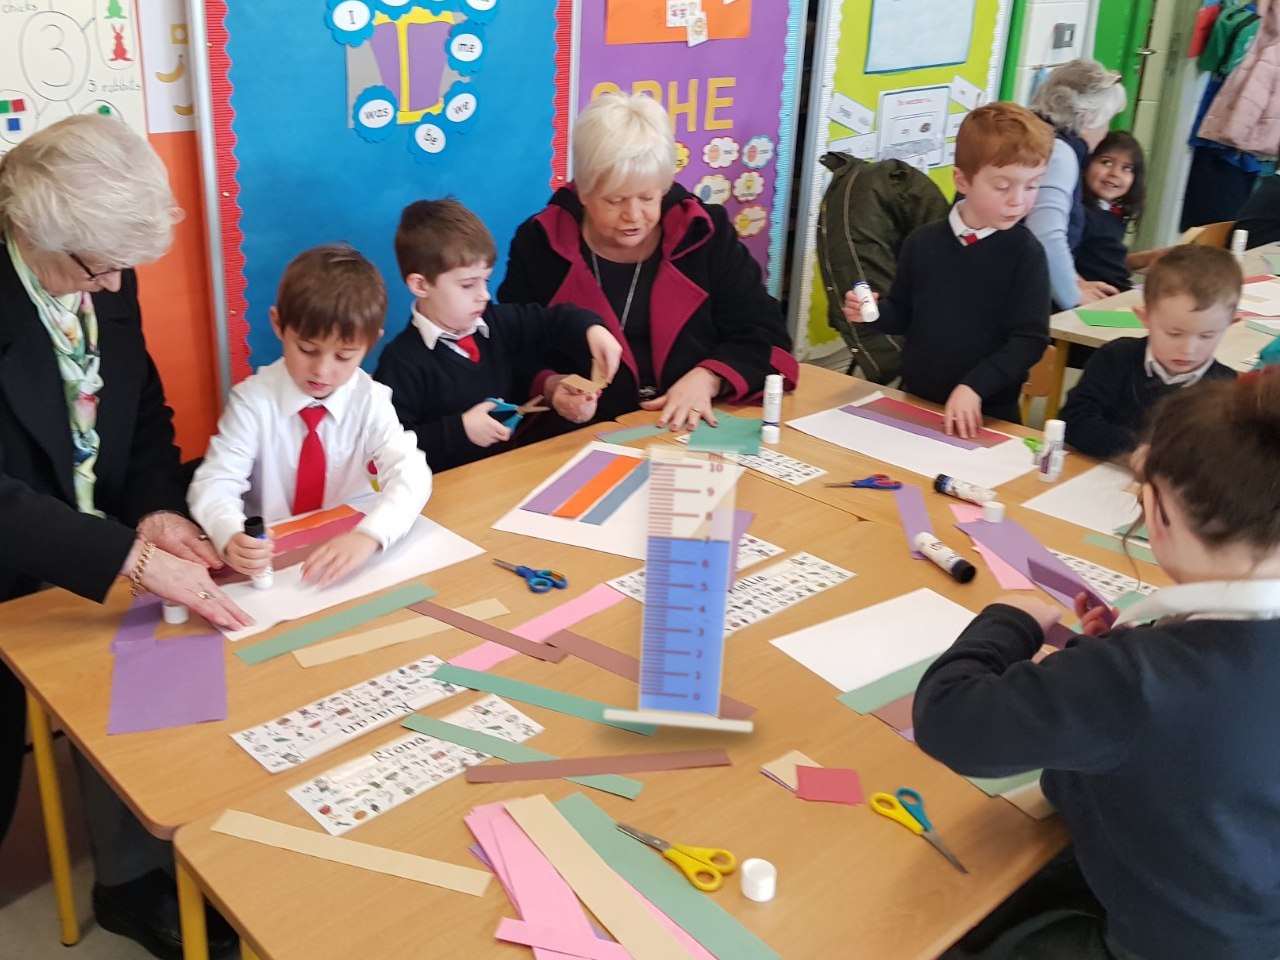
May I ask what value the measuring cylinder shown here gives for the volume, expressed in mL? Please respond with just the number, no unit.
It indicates 7
